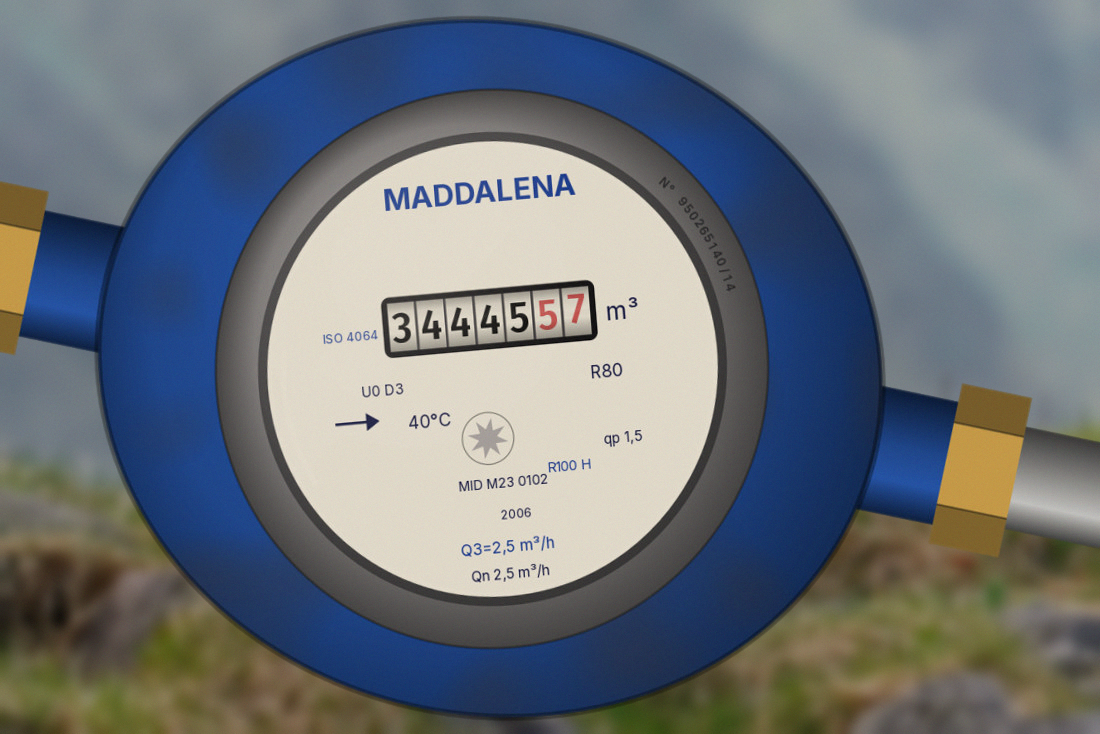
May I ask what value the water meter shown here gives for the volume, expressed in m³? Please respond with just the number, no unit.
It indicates 34445.57
